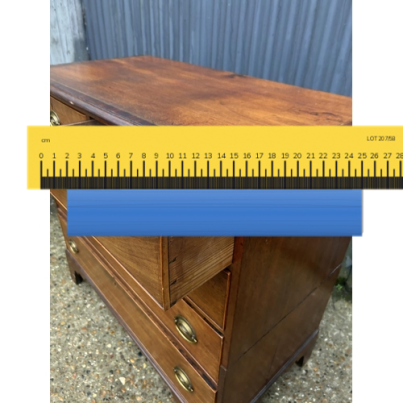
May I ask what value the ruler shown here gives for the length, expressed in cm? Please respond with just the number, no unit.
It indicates 23
